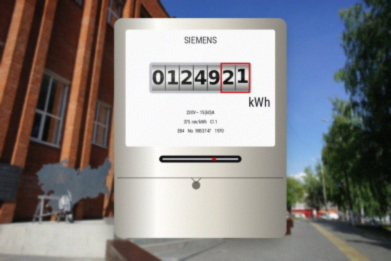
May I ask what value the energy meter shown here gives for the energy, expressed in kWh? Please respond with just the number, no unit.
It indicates 1249.21
